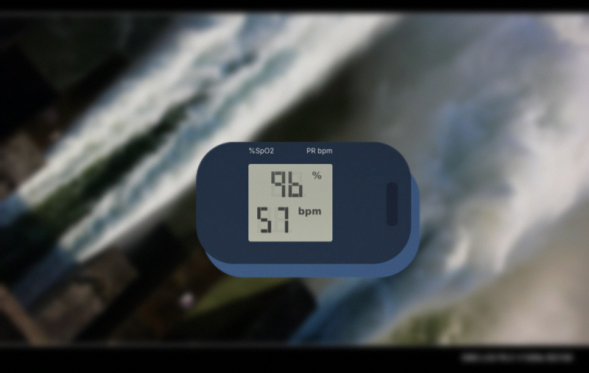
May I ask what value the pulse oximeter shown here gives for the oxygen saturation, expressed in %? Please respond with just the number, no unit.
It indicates 96
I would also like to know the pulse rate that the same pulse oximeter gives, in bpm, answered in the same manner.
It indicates 57
